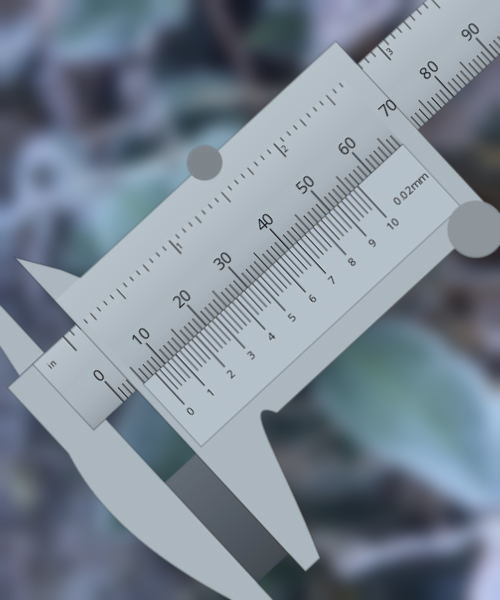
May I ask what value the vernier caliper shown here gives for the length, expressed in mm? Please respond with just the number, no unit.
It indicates 7.6
